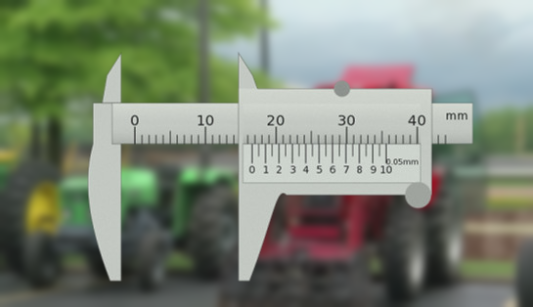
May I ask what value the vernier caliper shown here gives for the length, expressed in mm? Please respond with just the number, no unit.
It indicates 16.6
